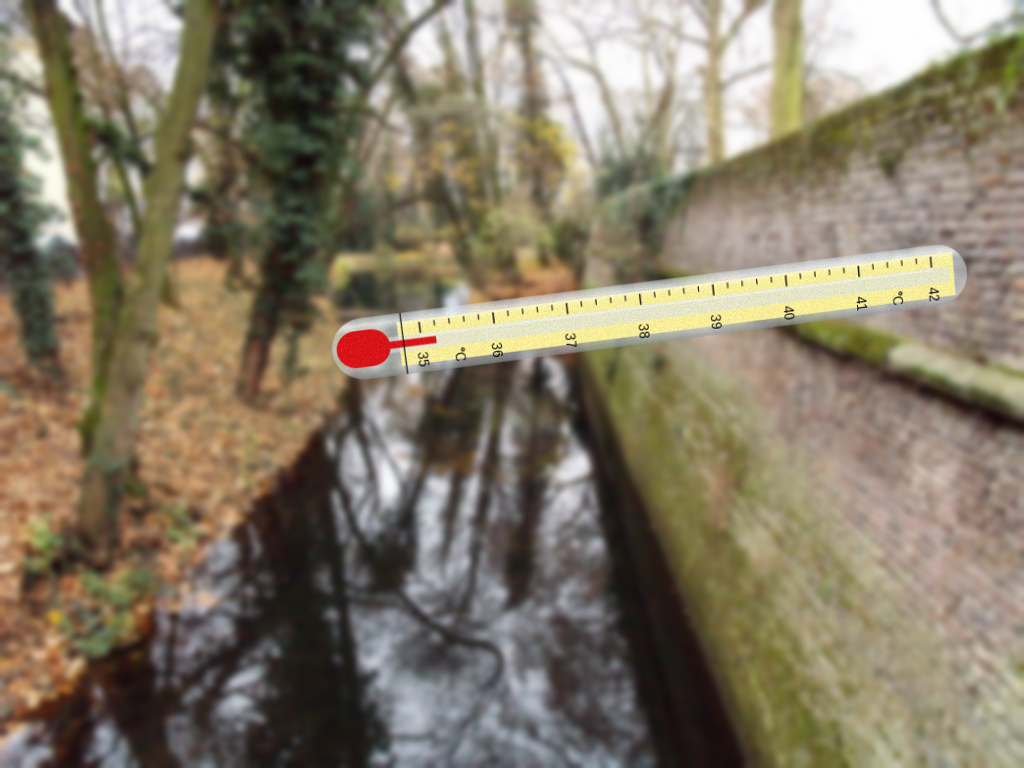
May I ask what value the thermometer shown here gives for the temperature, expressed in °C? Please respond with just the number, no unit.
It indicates 35.2
